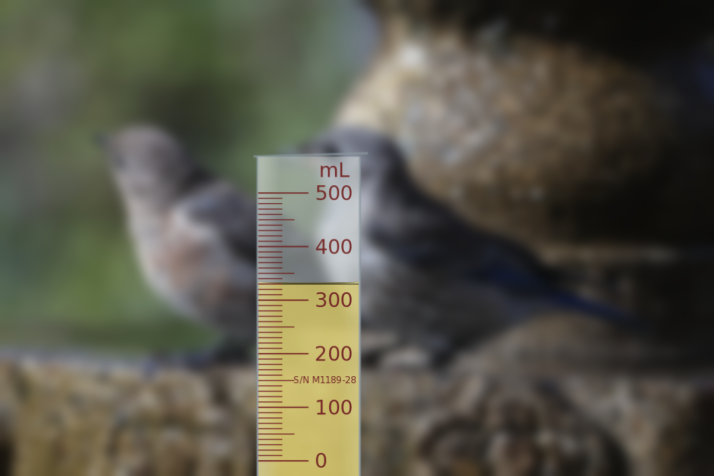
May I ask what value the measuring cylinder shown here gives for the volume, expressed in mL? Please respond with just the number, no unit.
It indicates 330
